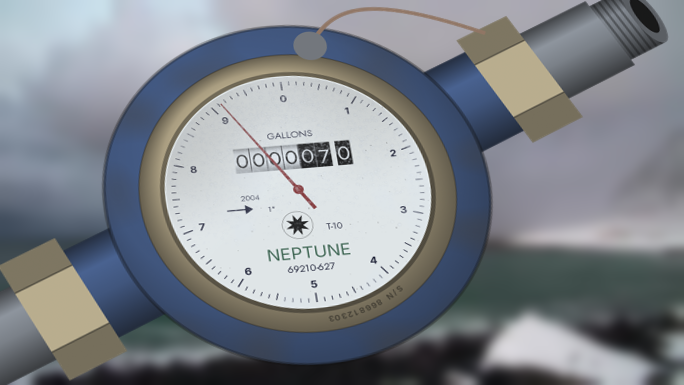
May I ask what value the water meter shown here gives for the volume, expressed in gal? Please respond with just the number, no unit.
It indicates 69.1
